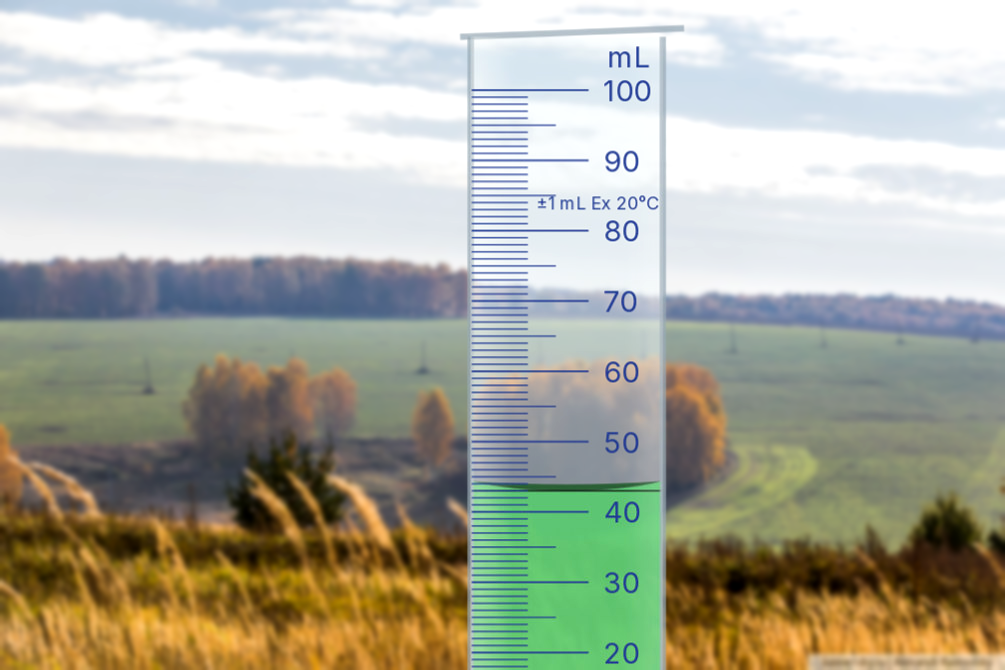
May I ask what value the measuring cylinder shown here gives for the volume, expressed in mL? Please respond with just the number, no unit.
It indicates 43
